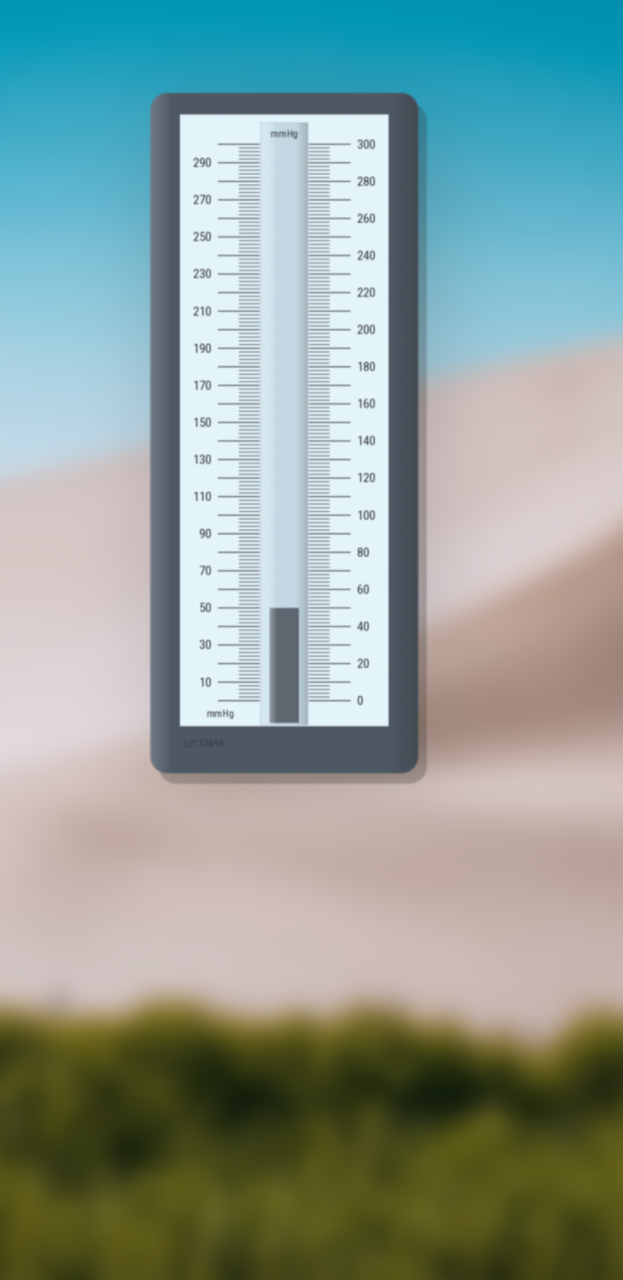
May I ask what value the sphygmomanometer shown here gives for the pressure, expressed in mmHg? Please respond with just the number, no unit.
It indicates 50
